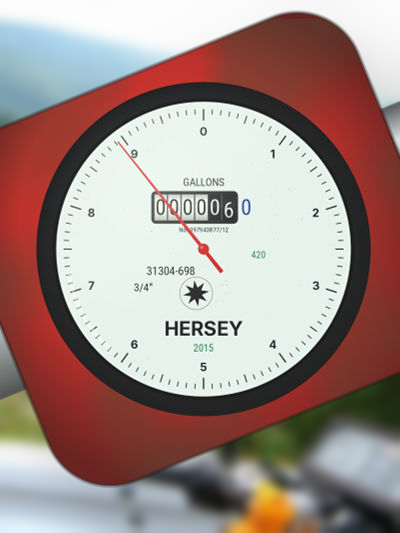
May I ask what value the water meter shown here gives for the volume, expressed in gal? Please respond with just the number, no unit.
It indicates 58.9
